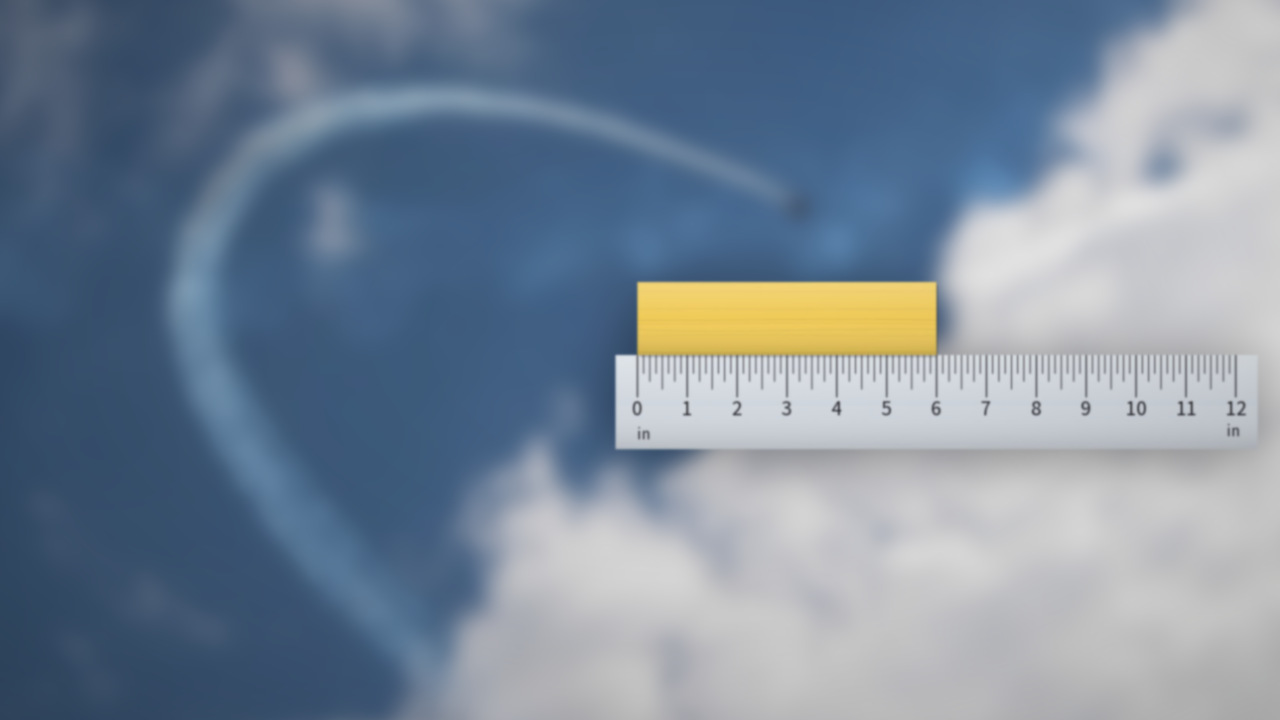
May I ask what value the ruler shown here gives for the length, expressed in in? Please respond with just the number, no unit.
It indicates 6
